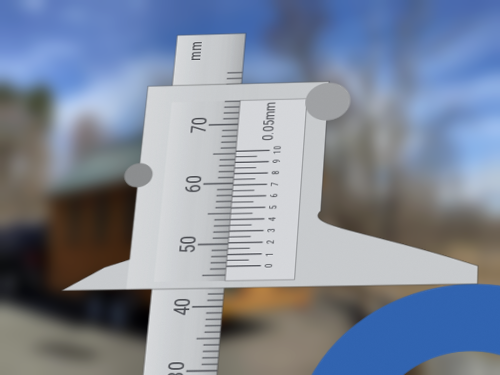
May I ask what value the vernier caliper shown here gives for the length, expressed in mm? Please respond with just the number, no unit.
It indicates 46.4
